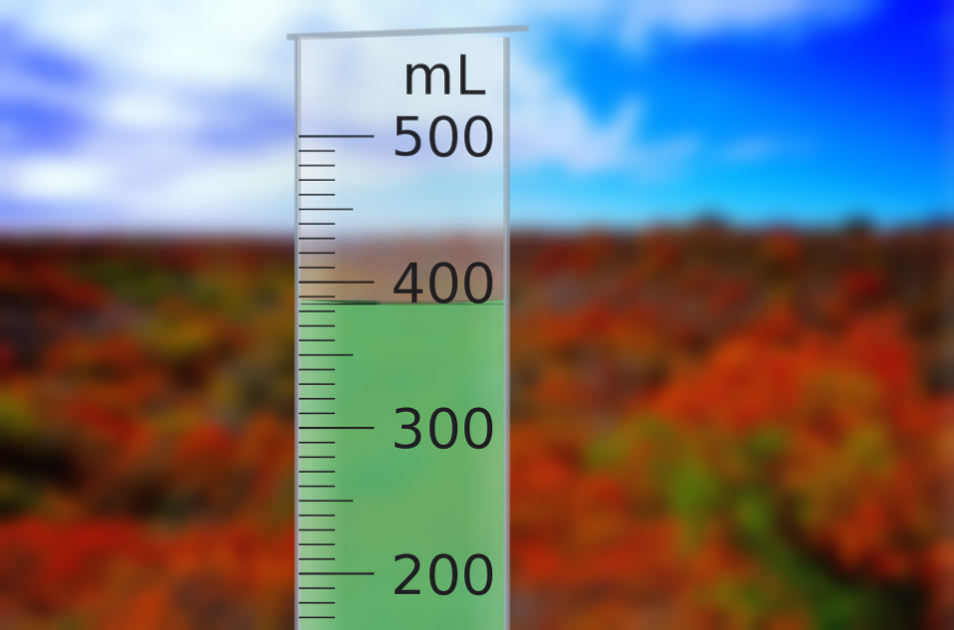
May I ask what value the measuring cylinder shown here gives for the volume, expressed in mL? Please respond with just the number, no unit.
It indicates 385
